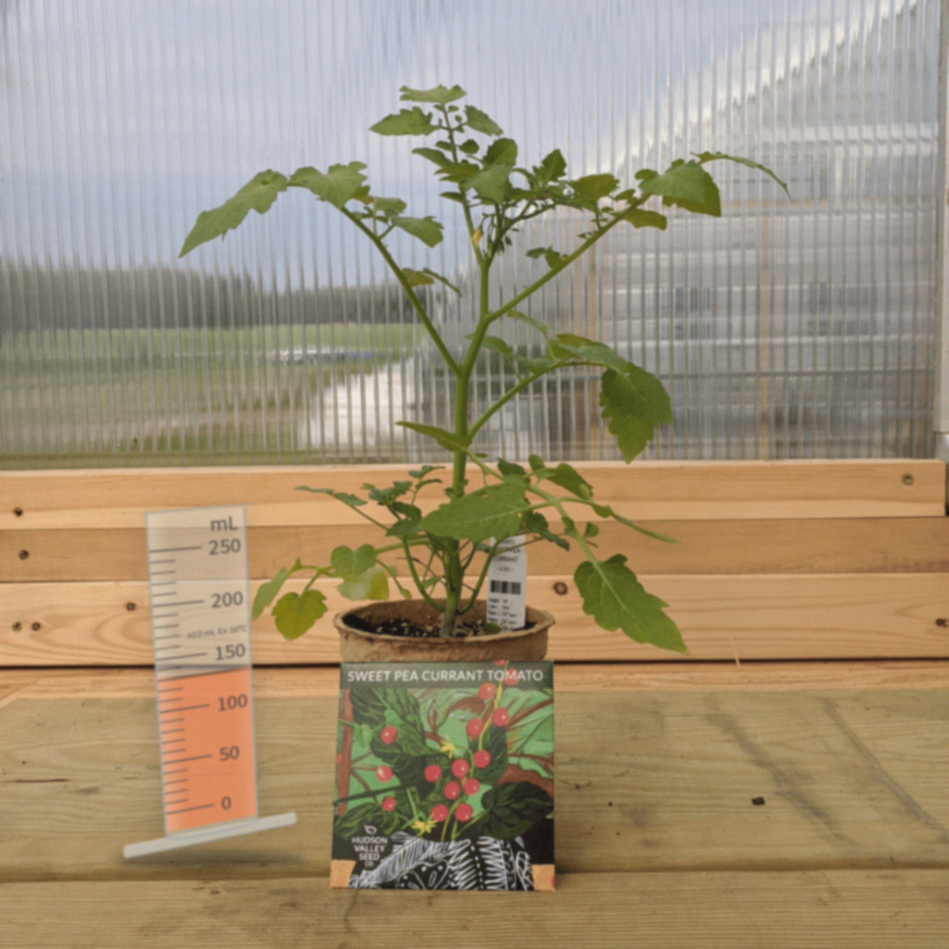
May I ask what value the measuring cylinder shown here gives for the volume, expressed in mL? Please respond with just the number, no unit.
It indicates 130
